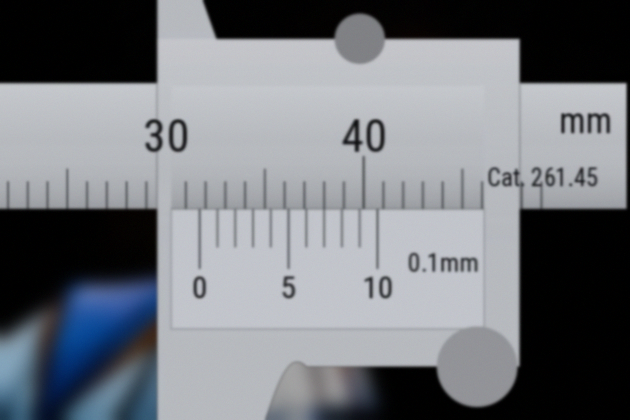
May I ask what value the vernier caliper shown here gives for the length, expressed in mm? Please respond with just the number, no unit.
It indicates 31.7
